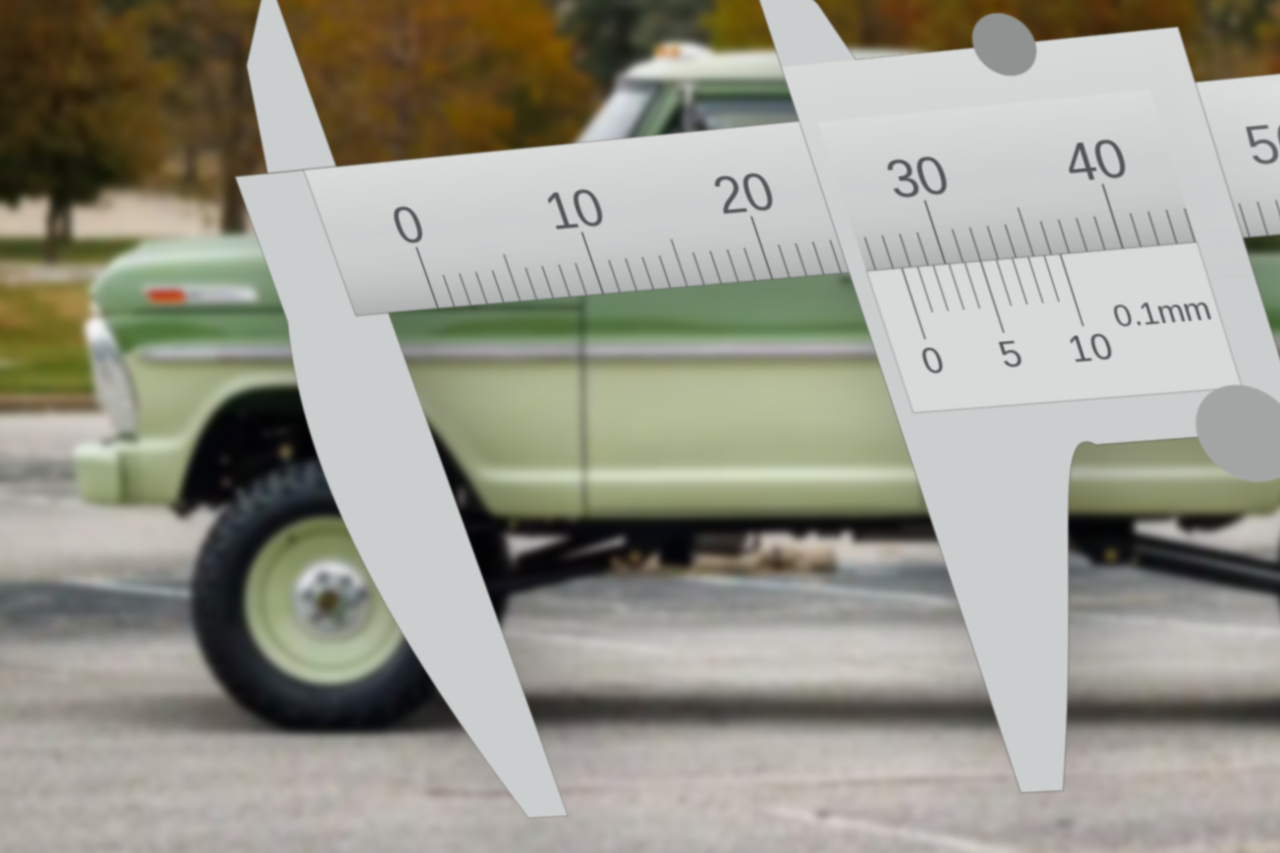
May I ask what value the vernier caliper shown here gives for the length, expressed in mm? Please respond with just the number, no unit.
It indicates 27.5
